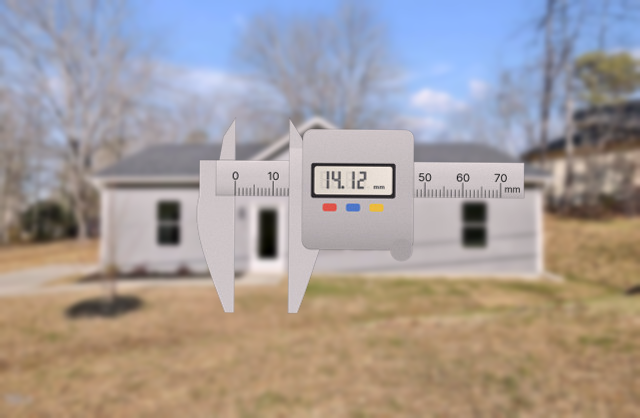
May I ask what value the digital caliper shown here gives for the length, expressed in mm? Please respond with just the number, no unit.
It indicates 14.12
